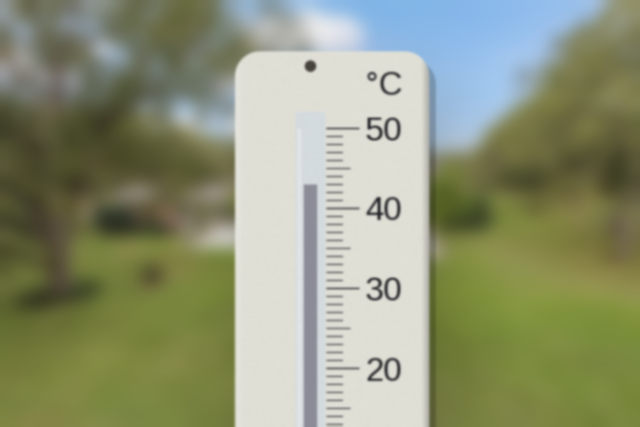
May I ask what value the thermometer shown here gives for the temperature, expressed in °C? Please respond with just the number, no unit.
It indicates 43
